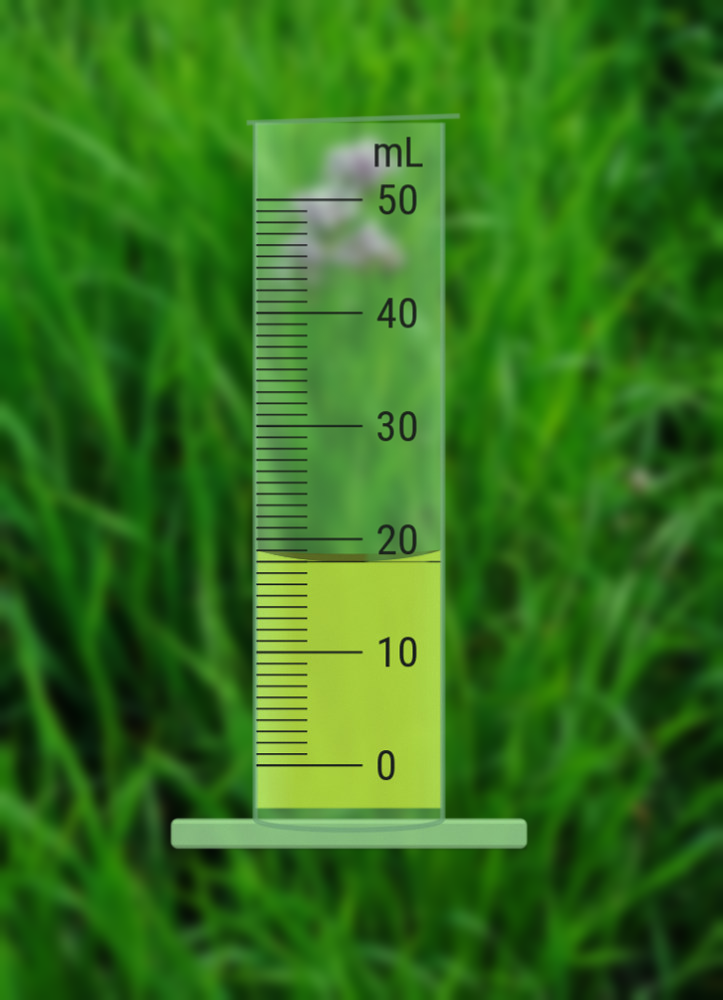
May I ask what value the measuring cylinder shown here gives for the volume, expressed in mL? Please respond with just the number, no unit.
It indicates 18
